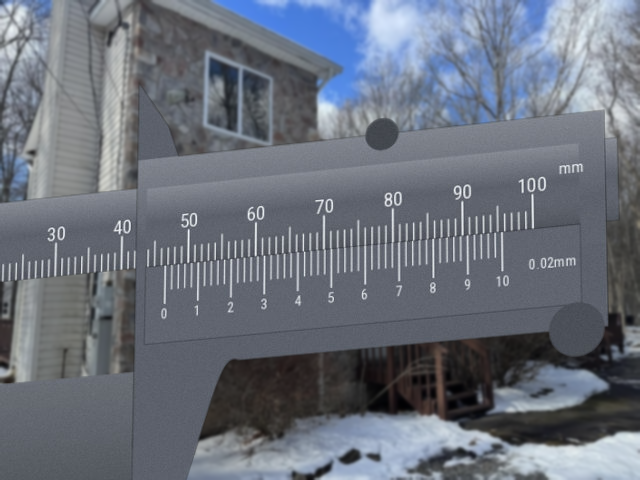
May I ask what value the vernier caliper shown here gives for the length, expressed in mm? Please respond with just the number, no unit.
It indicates 46.6
